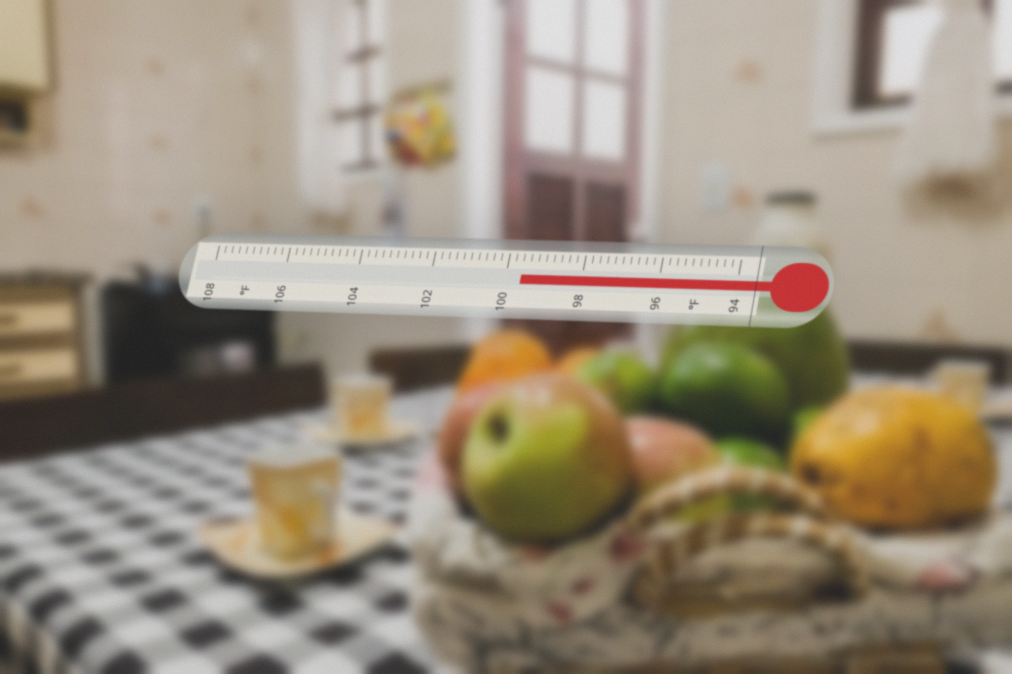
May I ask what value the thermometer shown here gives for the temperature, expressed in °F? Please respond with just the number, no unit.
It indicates 99.6
